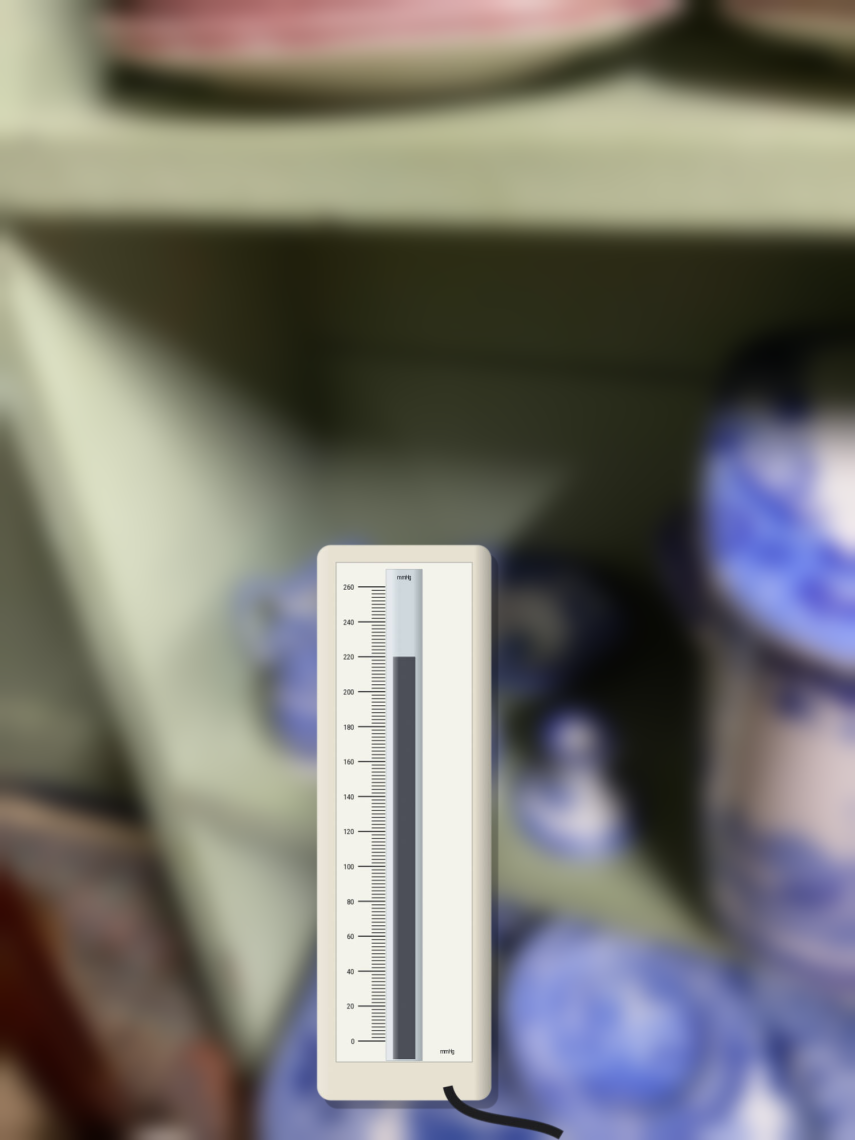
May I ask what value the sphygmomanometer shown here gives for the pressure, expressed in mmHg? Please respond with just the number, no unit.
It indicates 220
